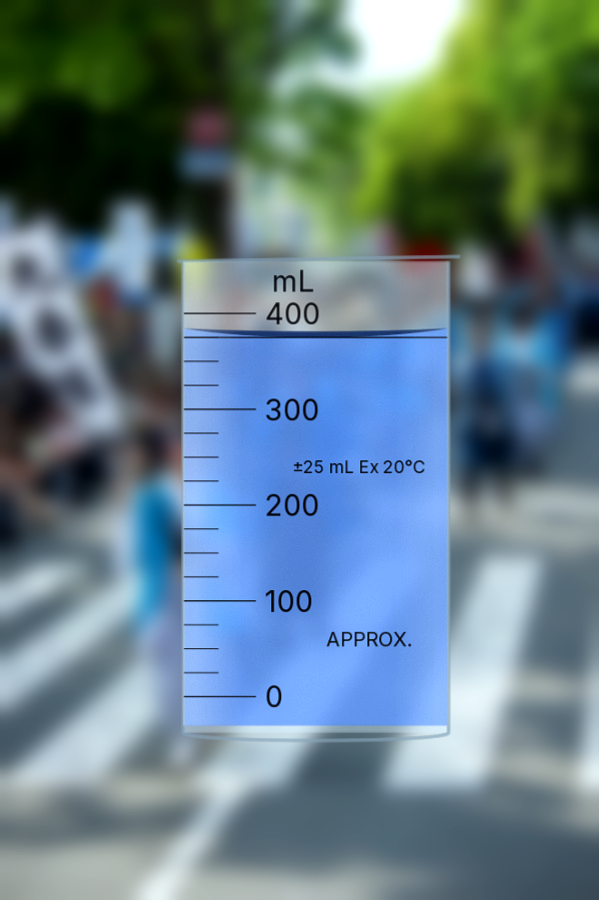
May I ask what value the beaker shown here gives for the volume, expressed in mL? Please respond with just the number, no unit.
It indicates 375
